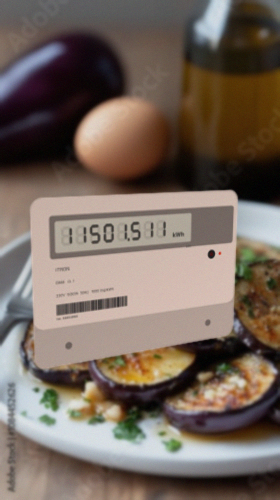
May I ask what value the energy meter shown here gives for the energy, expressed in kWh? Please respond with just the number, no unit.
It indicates 11501.511
